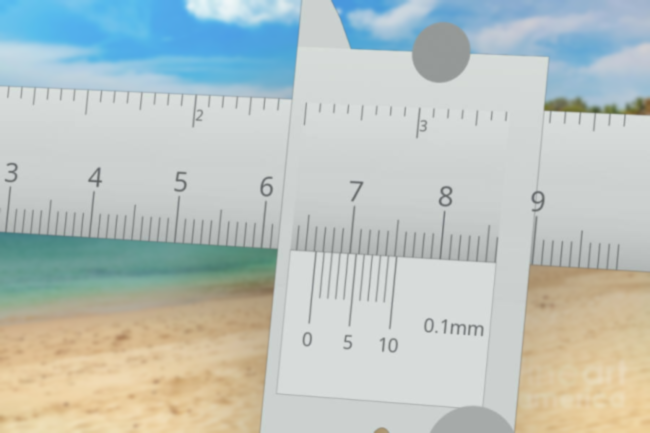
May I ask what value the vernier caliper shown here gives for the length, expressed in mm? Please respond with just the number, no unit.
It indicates 66.2
